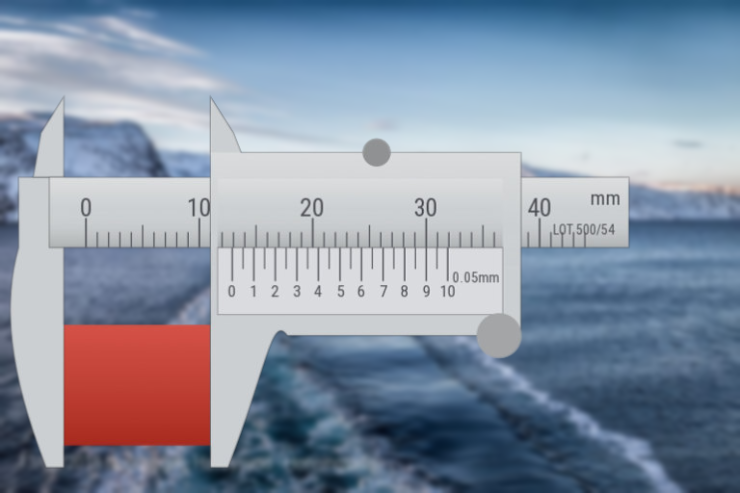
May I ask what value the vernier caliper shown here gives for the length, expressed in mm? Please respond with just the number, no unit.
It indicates 12.9
